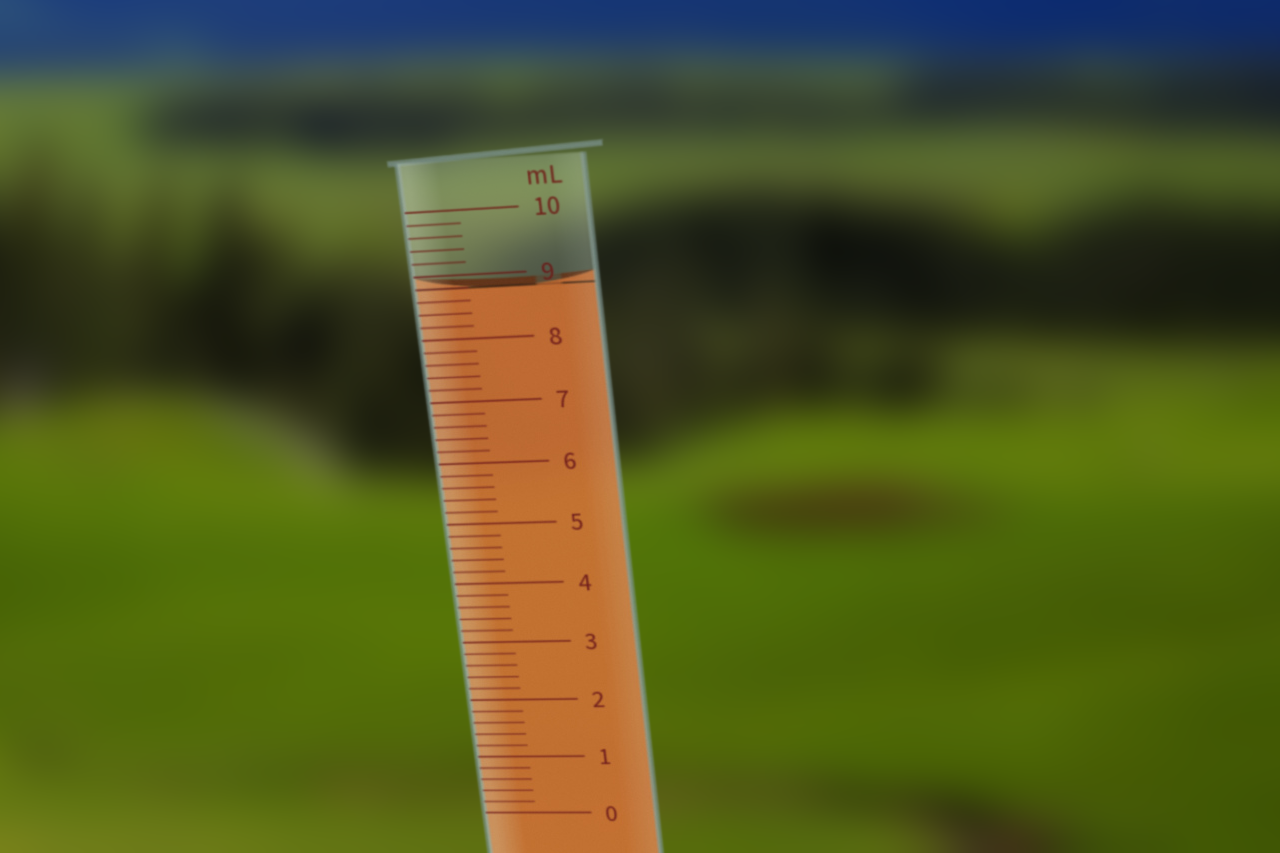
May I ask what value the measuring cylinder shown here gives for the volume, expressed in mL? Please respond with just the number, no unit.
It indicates 8.8
